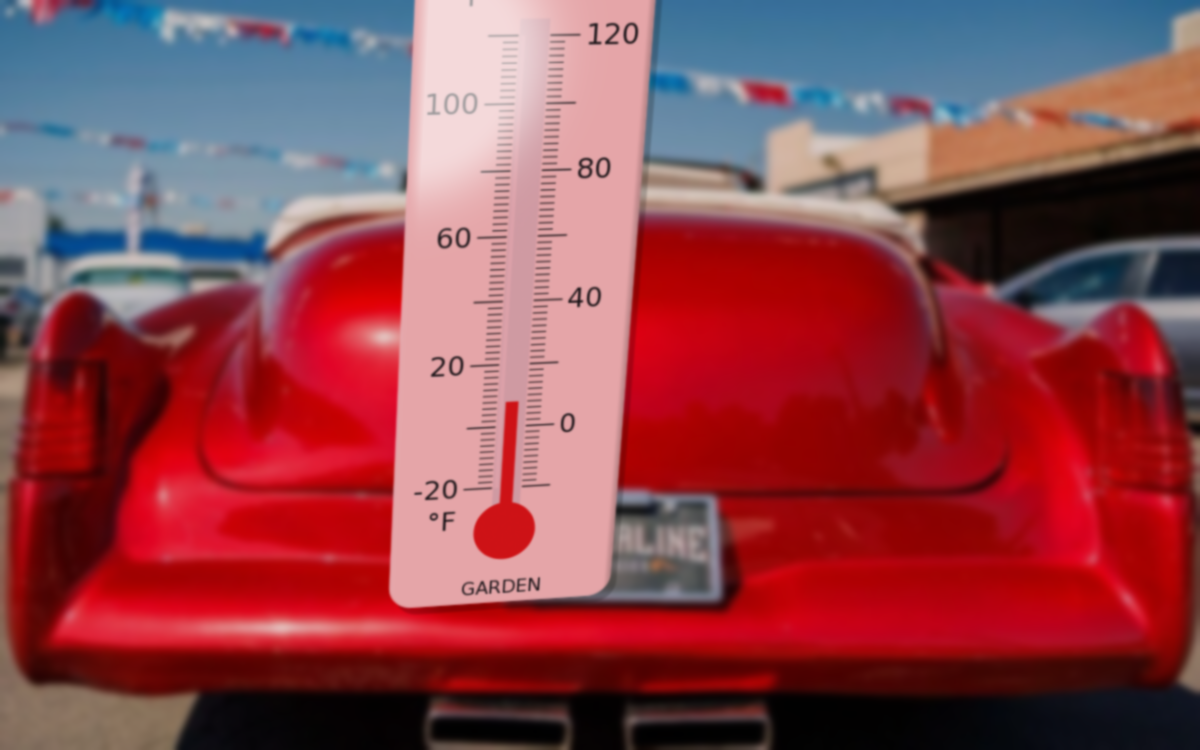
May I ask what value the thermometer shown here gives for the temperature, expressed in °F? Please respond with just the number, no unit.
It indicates 8
